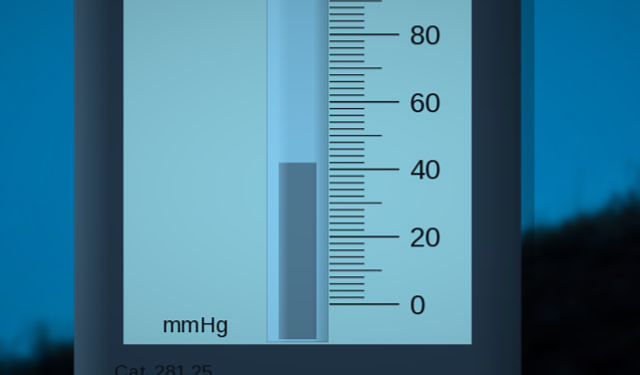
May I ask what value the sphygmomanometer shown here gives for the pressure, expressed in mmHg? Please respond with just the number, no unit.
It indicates 42
